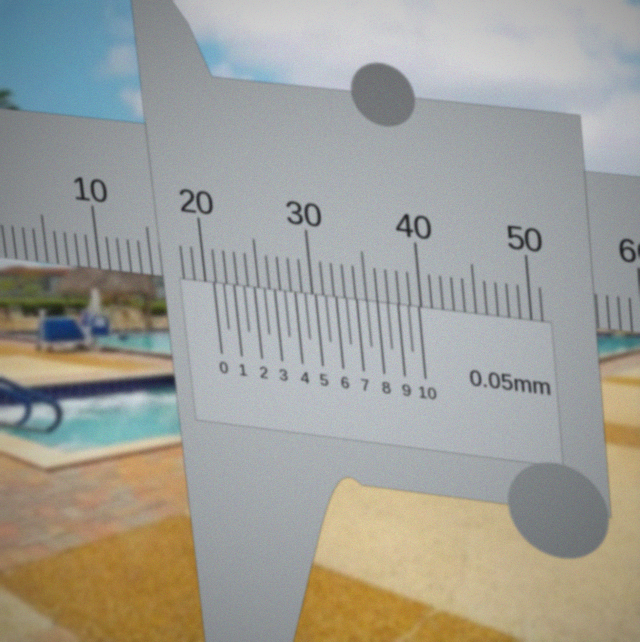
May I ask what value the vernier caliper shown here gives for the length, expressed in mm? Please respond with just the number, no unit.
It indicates 20.8
